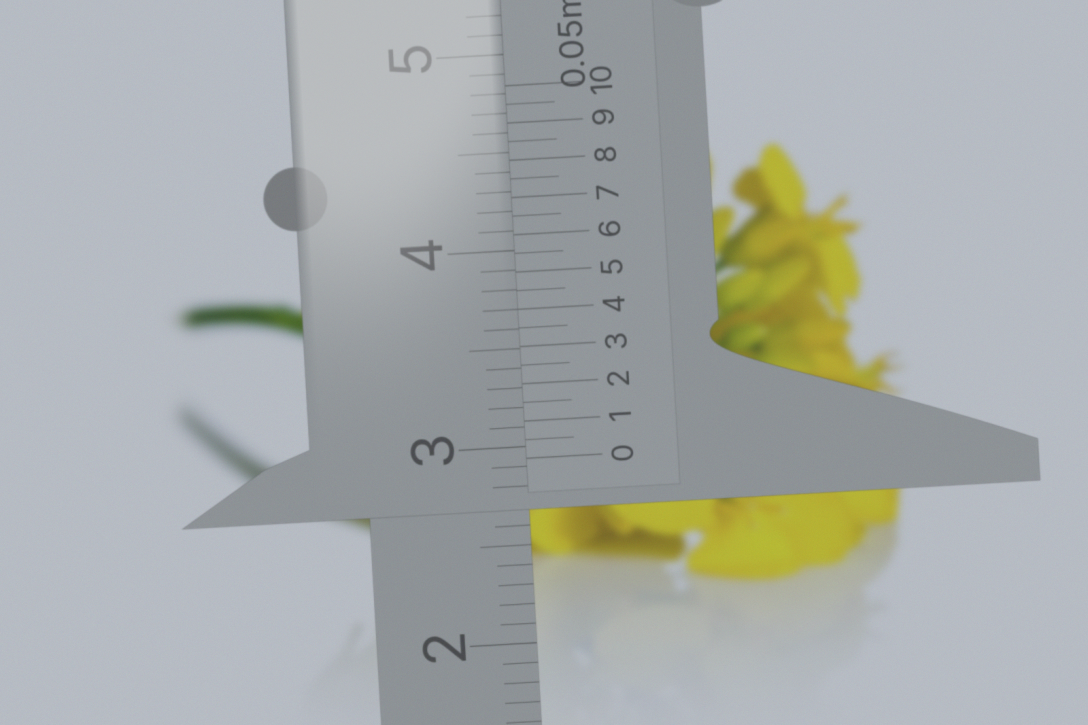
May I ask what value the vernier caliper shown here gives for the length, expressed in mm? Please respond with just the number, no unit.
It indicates 29.4
